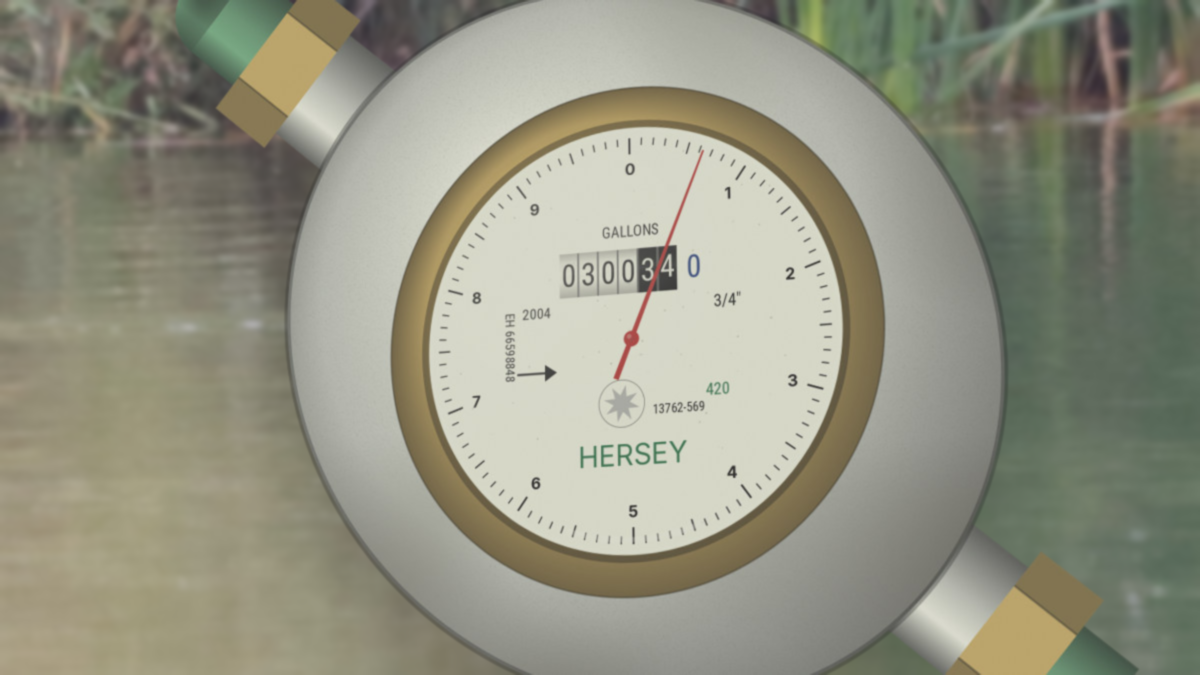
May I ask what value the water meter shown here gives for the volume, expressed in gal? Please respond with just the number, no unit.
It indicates 300340.6
